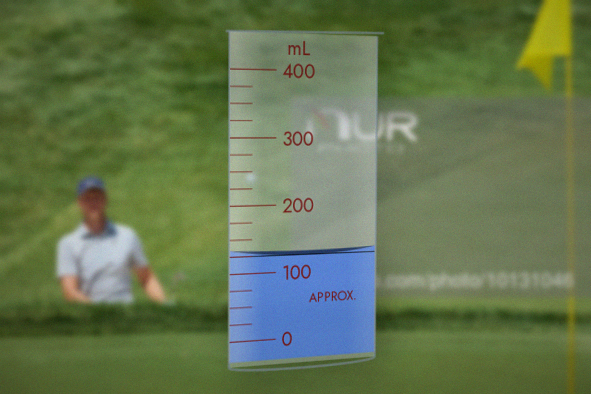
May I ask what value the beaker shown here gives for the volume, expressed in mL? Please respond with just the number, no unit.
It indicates 125
